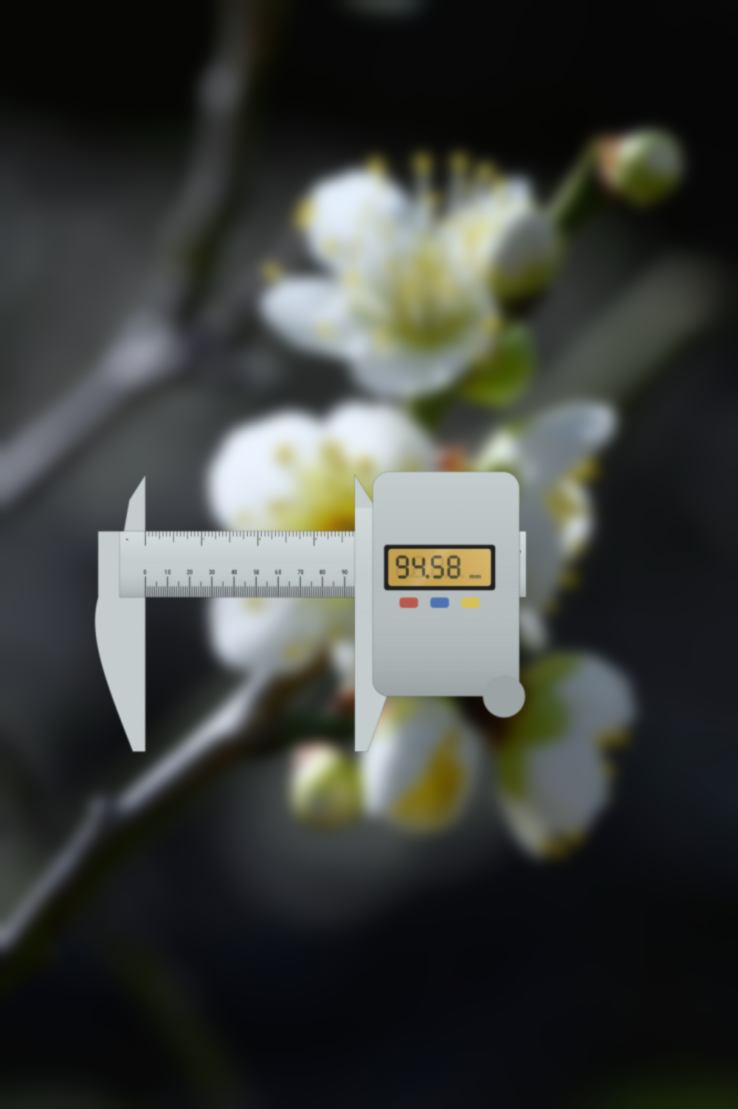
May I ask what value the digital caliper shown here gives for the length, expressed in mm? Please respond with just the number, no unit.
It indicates 94.58
